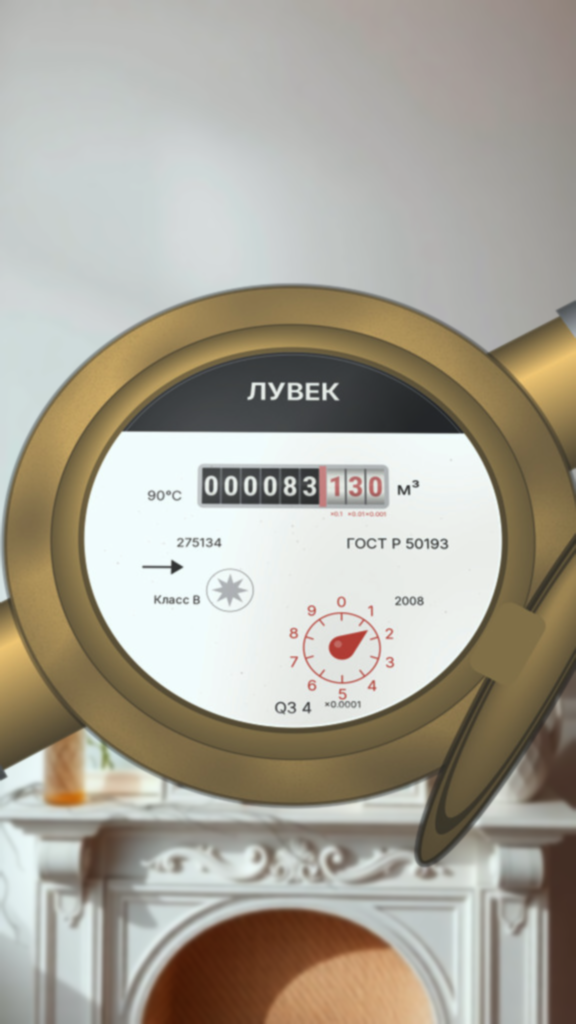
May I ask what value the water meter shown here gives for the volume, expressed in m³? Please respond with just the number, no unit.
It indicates 83.1301
